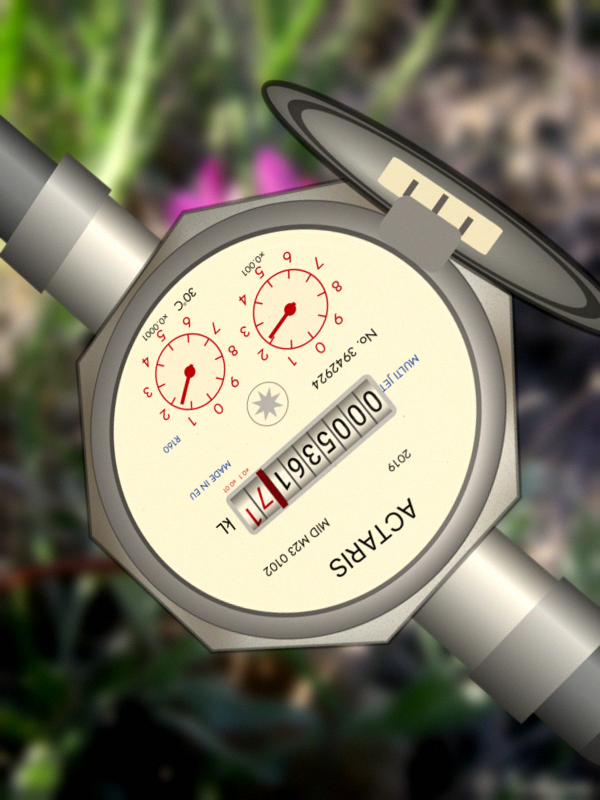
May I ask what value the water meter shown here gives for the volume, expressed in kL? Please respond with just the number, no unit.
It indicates 5361.7121
